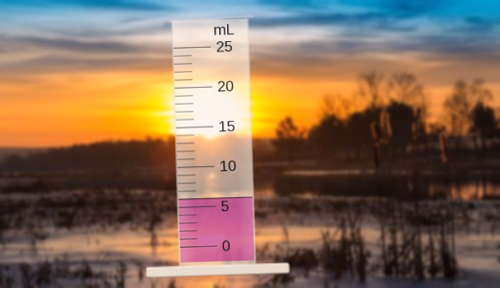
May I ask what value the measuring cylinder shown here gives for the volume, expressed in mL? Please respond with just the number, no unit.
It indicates 6
